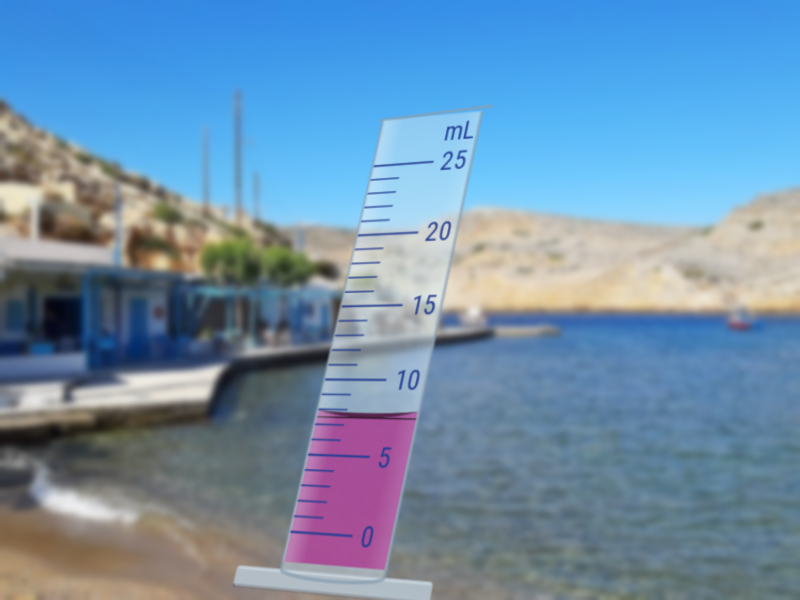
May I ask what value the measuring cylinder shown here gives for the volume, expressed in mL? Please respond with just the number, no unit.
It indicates 7.5
